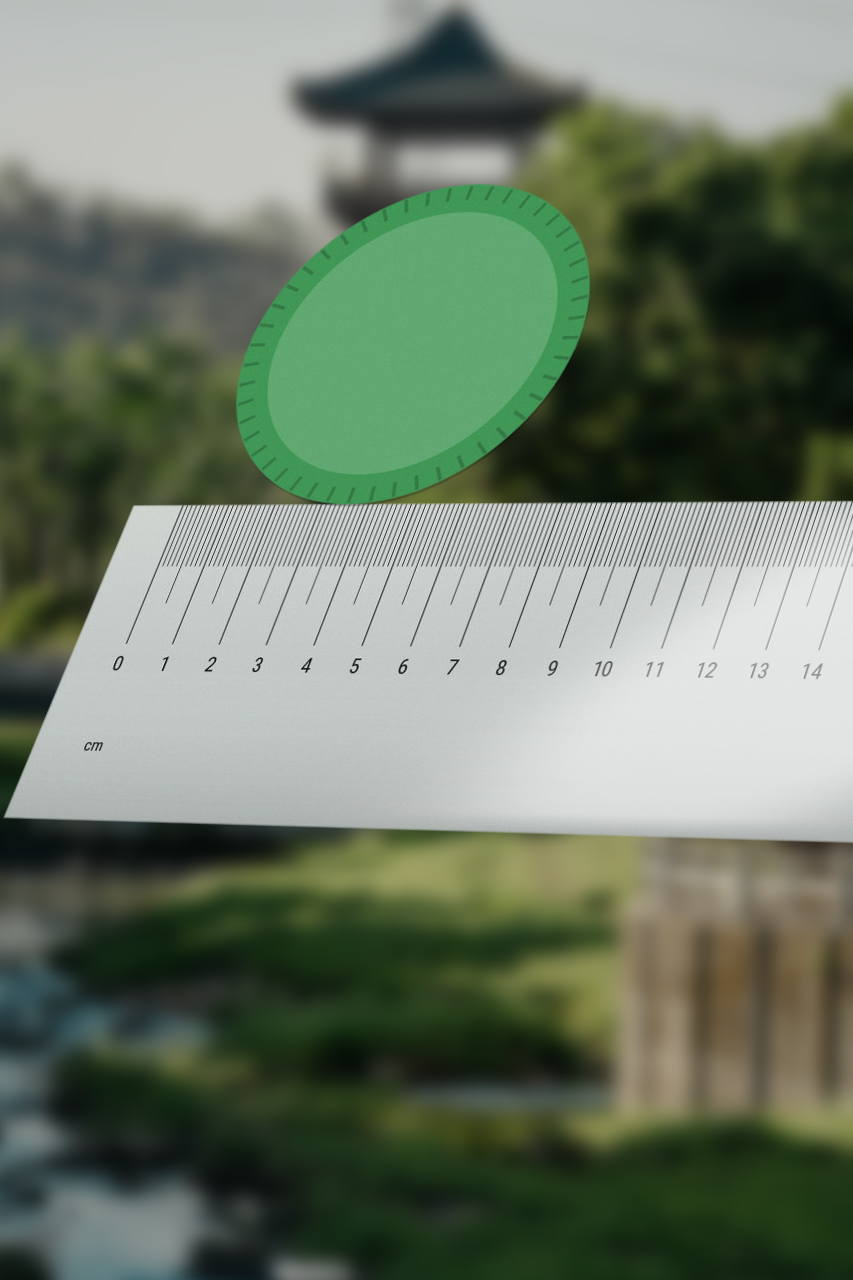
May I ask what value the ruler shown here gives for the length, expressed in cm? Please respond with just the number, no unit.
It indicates 7.1
